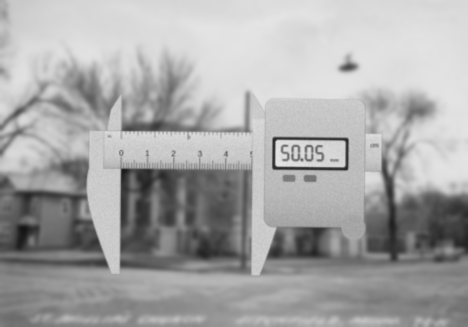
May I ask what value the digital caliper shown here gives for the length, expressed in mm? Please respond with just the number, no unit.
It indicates 50.05
